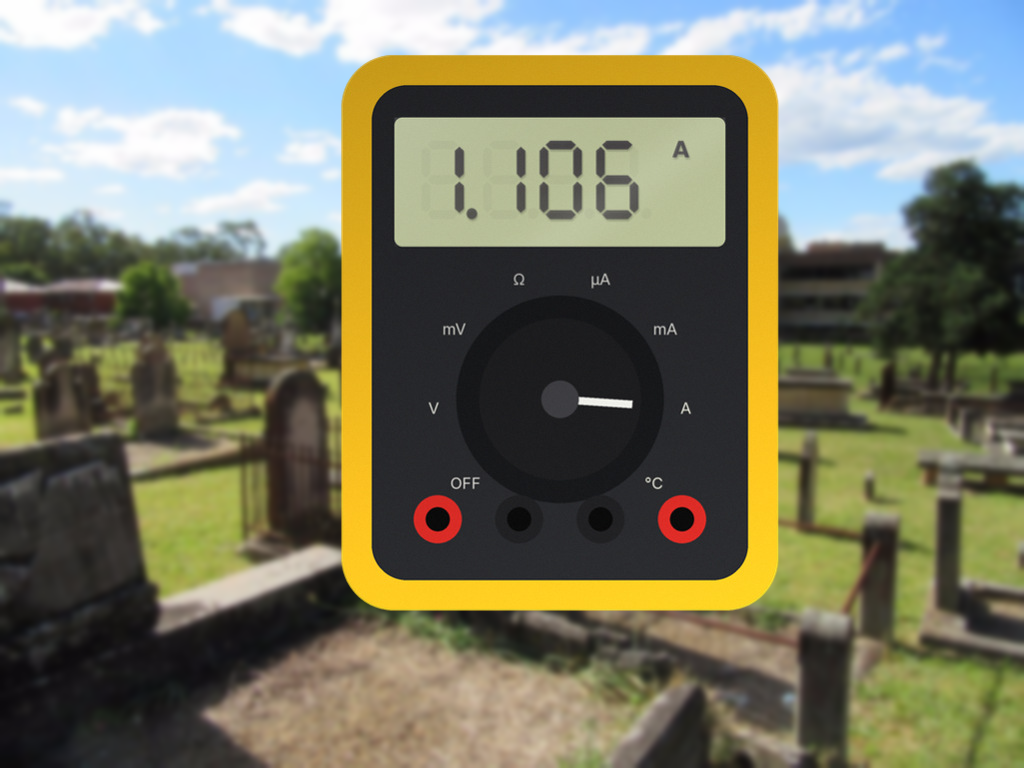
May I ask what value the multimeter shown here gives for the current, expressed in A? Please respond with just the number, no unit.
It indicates 1.106
